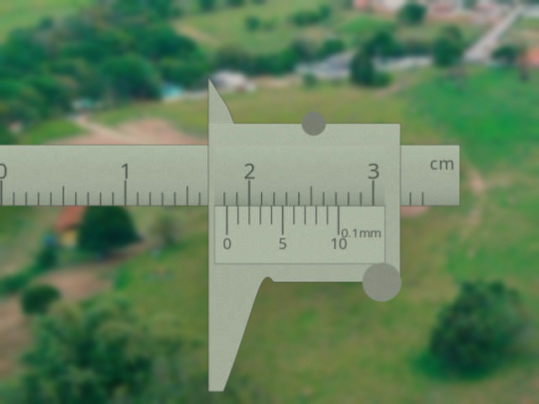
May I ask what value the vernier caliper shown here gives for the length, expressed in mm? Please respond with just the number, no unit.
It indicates 18.2
